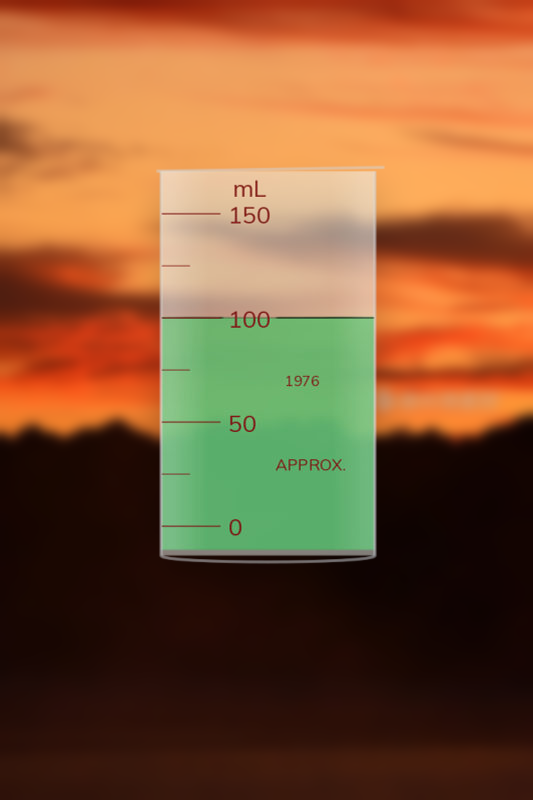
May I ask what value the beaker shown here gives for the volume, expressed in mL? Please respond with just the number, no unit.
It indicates 100
